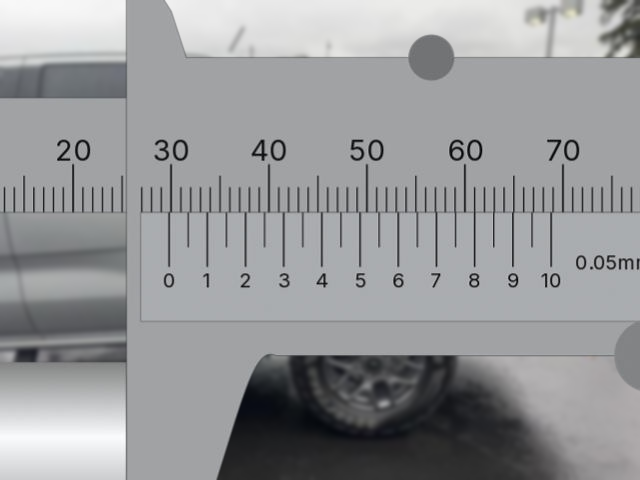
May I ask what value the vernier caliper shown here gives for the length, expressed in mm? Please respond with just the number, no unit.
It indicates 29.8
